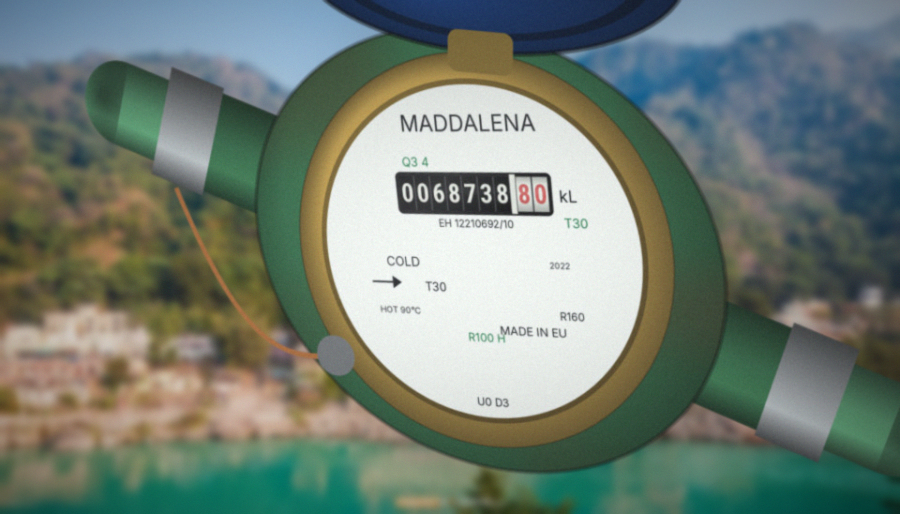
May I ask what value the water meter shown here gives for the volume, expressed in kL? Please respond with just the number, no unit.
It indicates 68738.80
